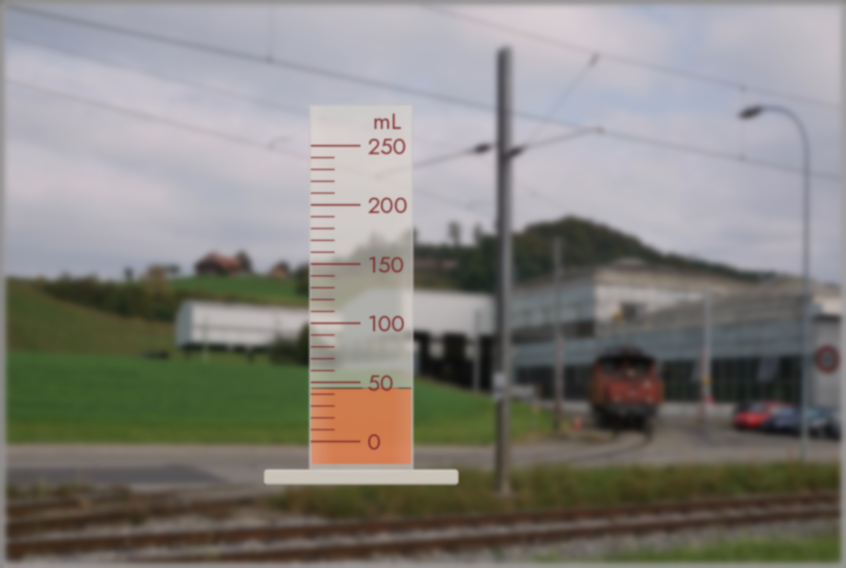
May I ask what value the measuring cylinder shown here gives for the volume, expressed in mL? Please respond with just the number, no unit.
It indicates 45
